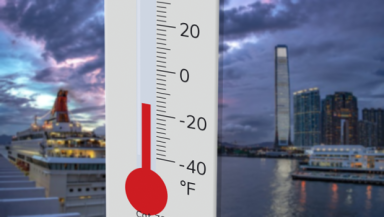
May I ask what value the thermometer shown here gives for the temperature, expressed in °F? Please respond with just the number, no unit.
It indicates -16
